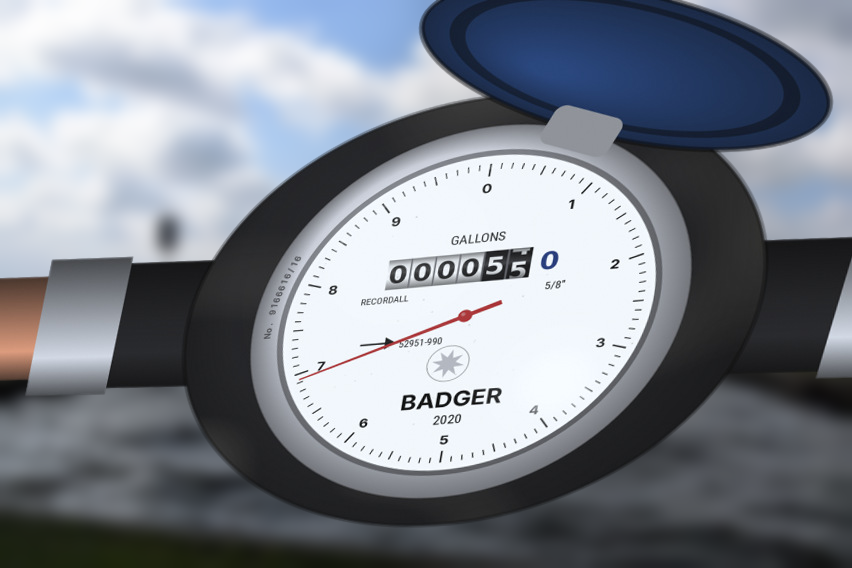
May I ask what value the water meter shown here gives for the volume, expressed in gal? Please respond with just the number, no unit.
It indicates 546.9
